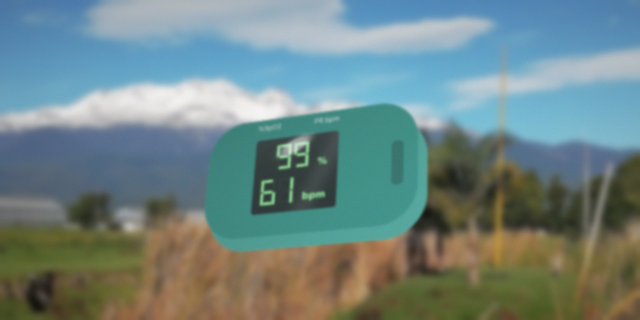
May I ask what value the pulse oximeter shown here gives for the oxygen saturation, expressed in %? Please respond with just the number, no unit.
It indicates 99
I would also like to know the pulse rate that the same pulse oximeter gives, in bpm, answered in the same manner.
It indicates 61
